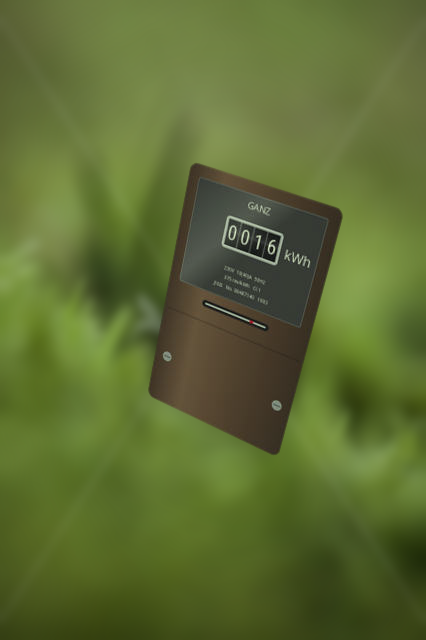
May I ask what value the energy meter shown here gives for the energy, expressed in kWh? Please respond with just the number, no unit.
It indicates 16
